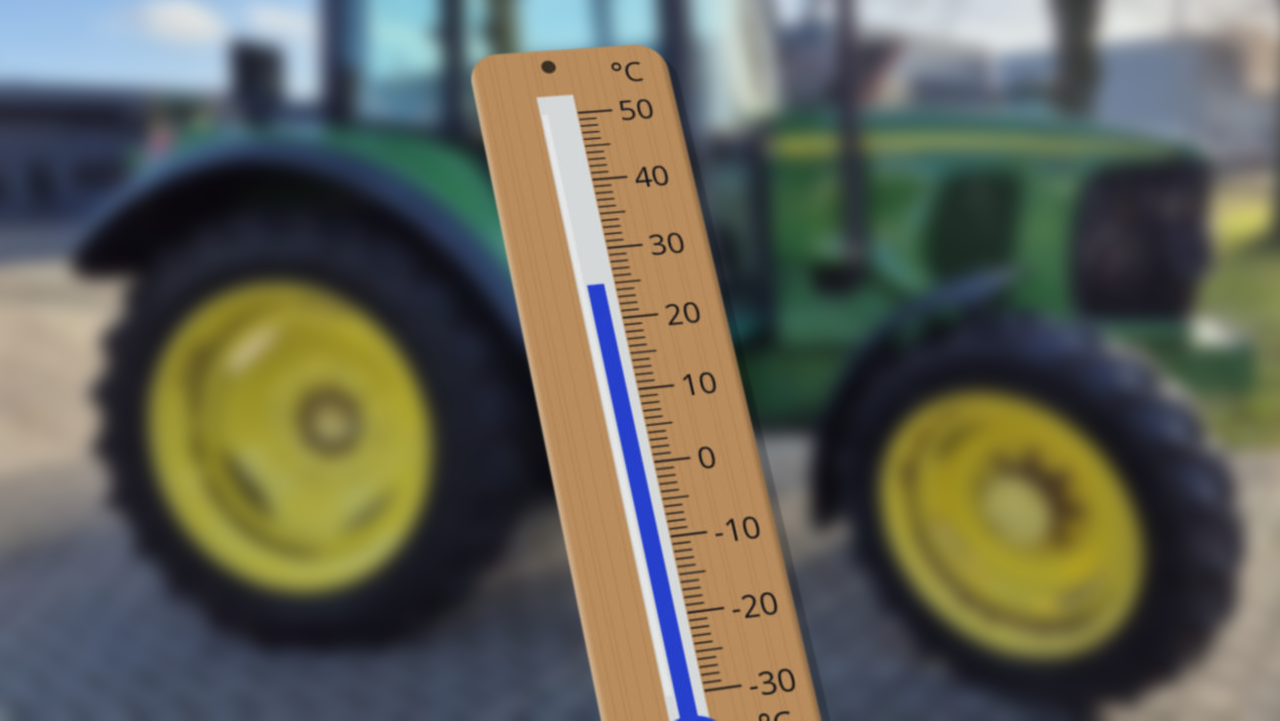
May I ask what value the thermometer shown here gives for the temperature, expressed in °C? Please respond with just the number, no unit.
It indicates 25
